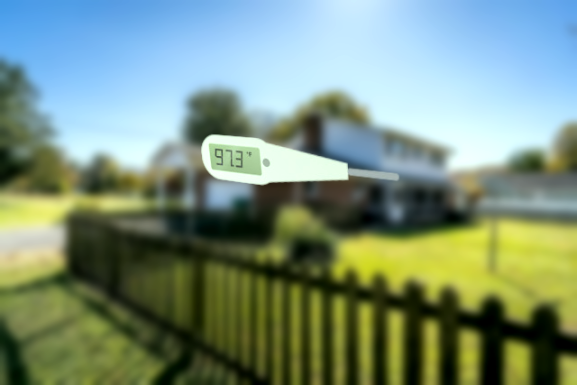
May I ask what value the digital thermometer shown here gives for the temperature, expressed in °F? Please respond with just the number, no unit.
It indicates 97.3
